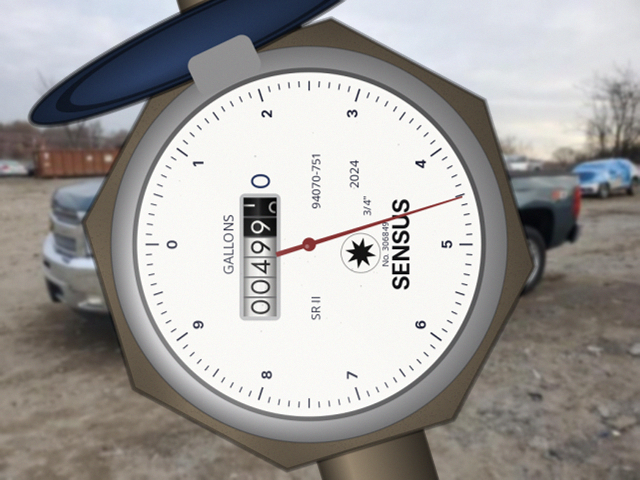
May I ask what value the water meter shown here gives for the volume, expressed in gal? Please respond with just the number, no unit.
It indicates 49914.5
